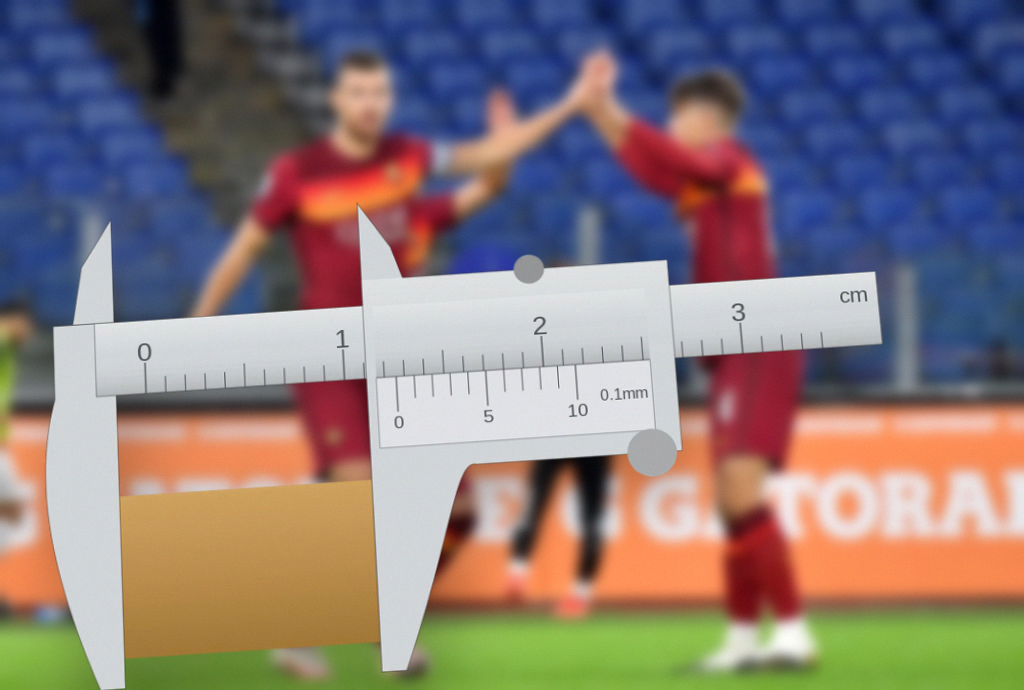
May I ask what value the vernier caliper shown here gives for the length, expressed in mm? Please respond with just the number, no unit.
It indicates 12.6
